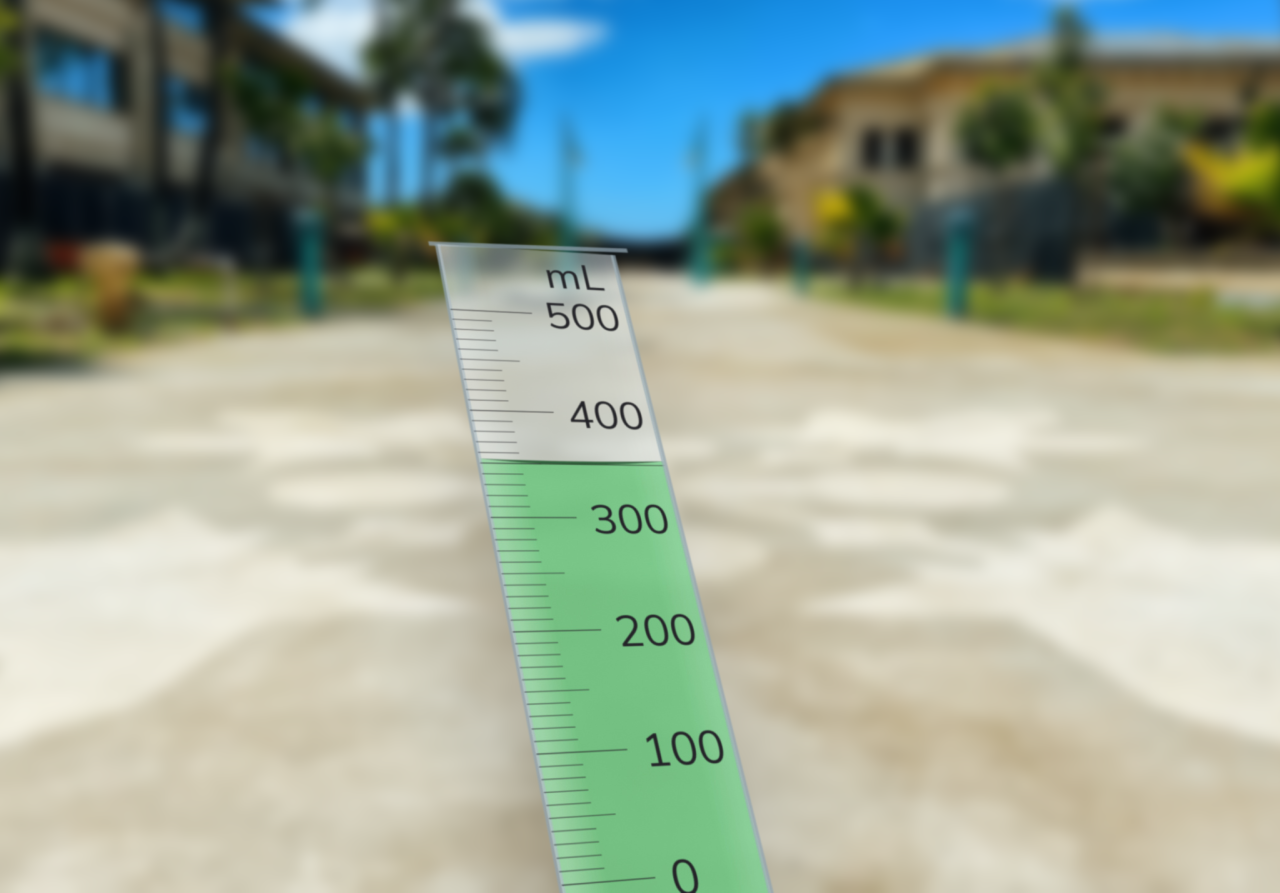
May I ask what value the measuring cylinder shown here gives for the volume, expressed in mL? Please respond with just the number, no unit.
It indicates 350
